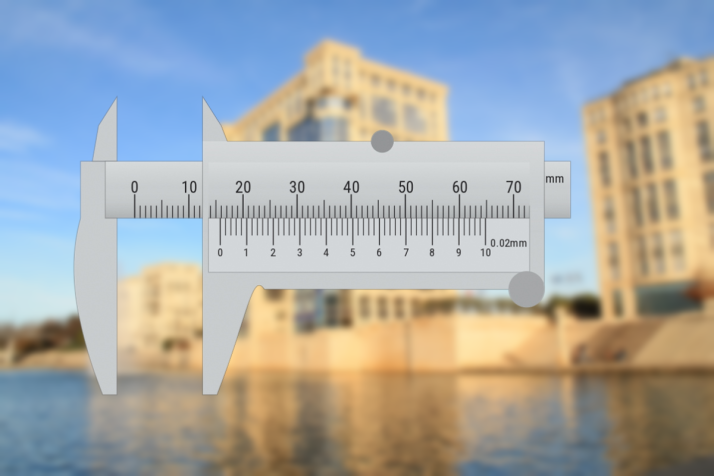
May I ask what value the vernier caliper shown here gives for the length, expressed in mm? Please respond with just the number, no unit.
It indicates 15.8
